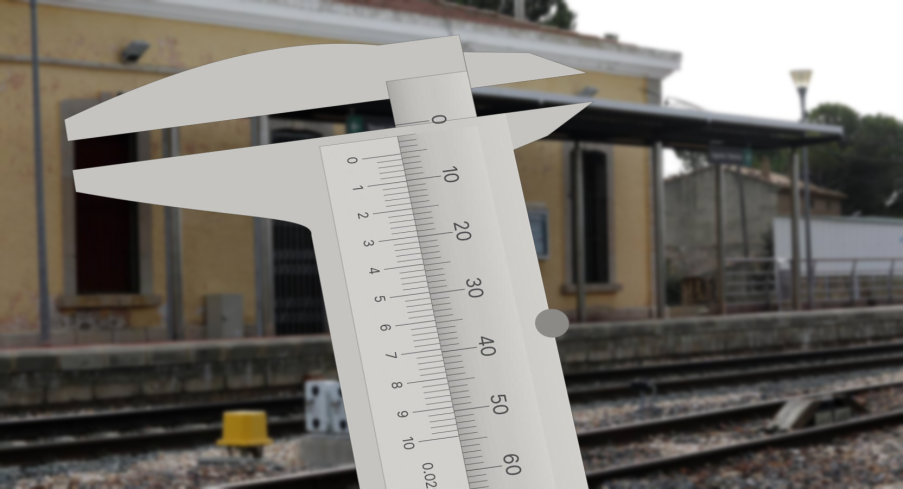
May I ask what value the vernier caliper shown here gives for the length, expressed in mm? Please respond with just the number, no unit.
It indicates 5.2
